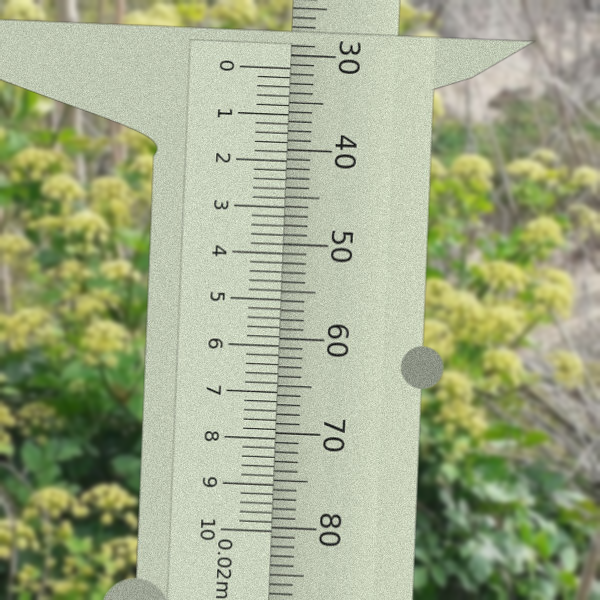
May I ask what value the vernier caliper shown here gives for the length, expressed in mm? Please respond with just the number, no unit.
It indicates 31.4
